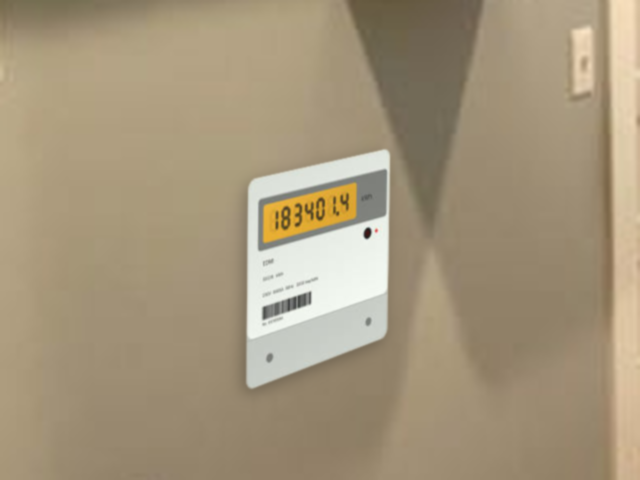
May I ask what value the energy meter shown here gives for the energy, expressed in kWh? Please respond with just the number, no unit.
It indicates 183401.4
